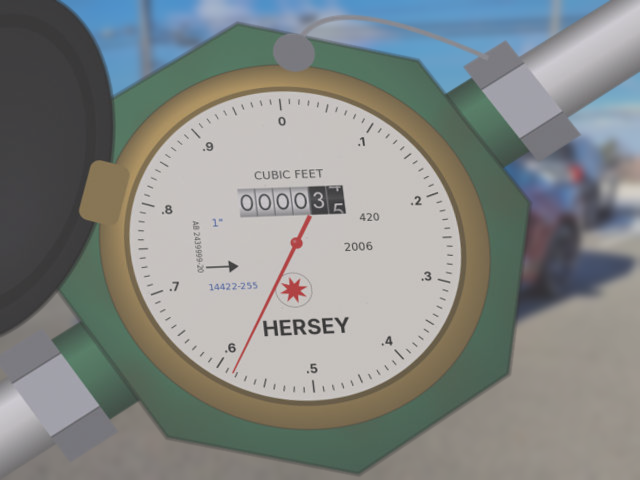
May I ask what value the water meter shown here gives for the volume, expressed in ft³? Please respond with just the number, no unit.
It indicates 34.58
